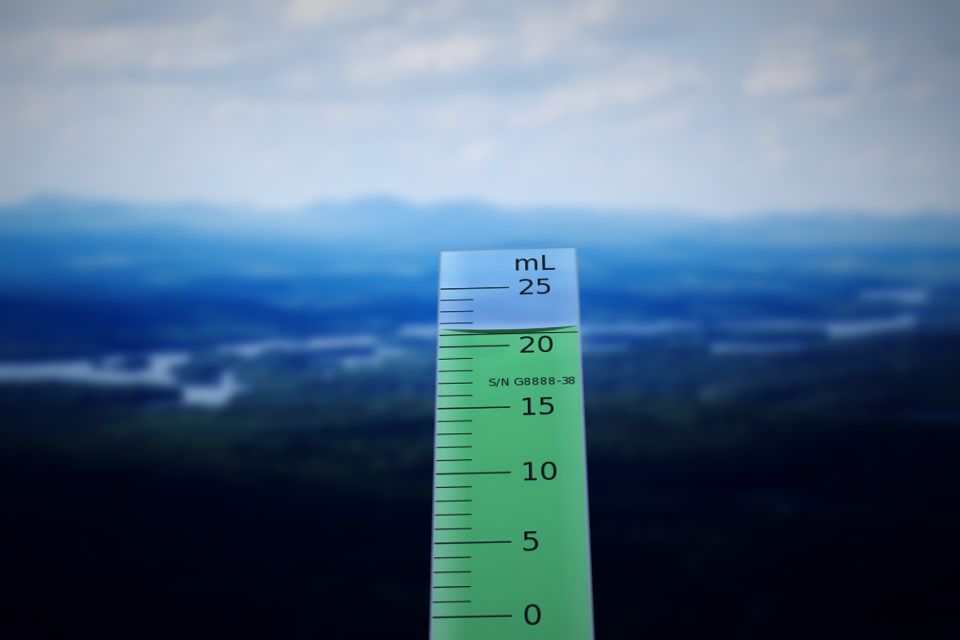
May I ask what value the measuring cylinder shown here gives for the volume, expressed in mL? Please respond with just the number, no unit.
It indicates 21
